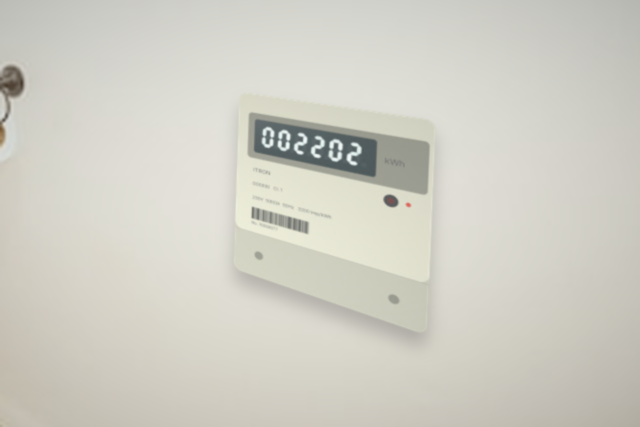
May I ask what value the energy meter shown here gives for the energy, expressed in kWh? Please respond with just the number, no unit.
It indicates 2202
